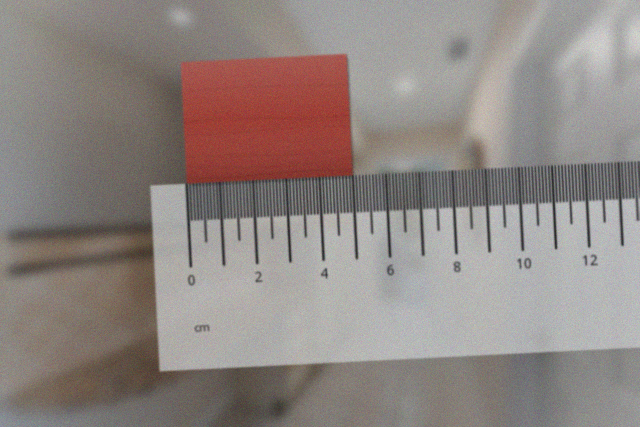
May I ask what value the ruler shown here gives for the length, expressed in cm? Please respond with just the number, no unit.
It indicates 5
